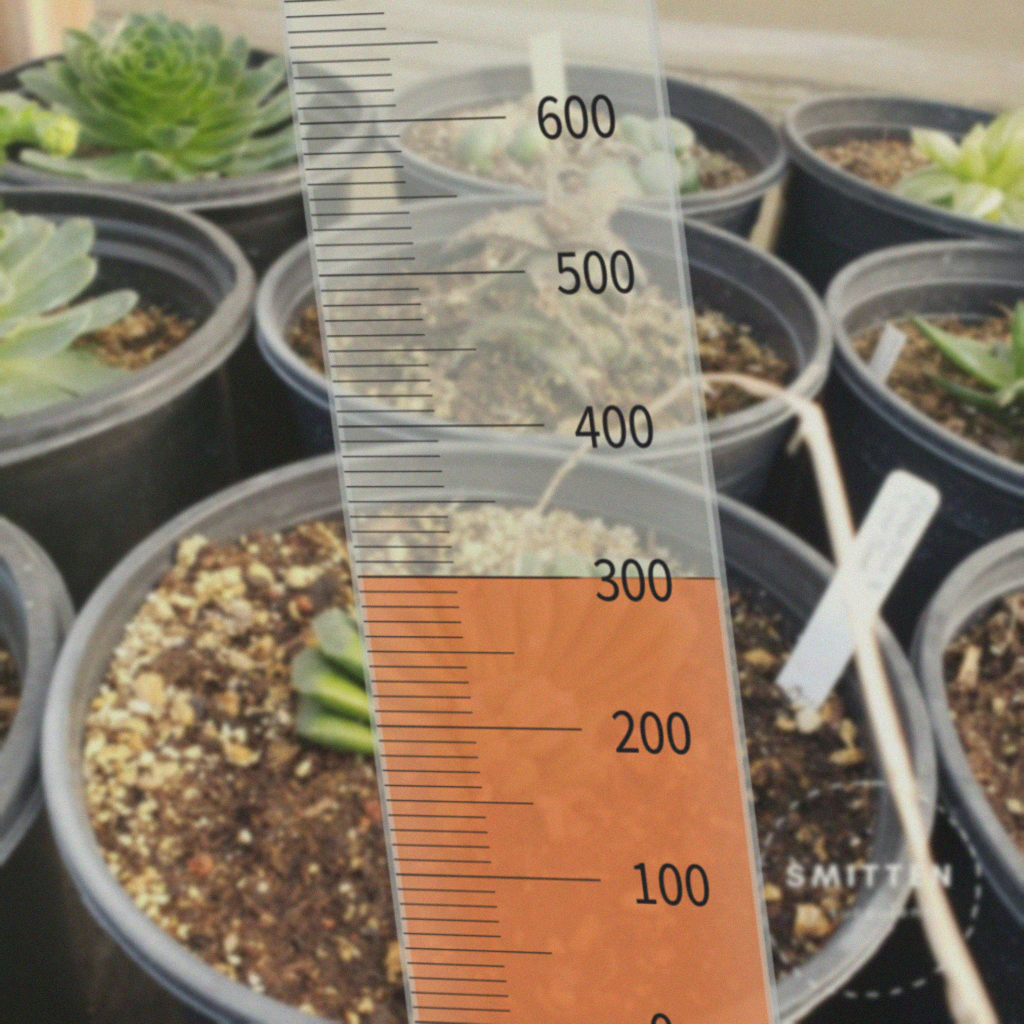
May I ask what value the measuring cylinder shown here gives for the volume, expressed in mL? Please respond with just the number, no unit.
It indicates 300
